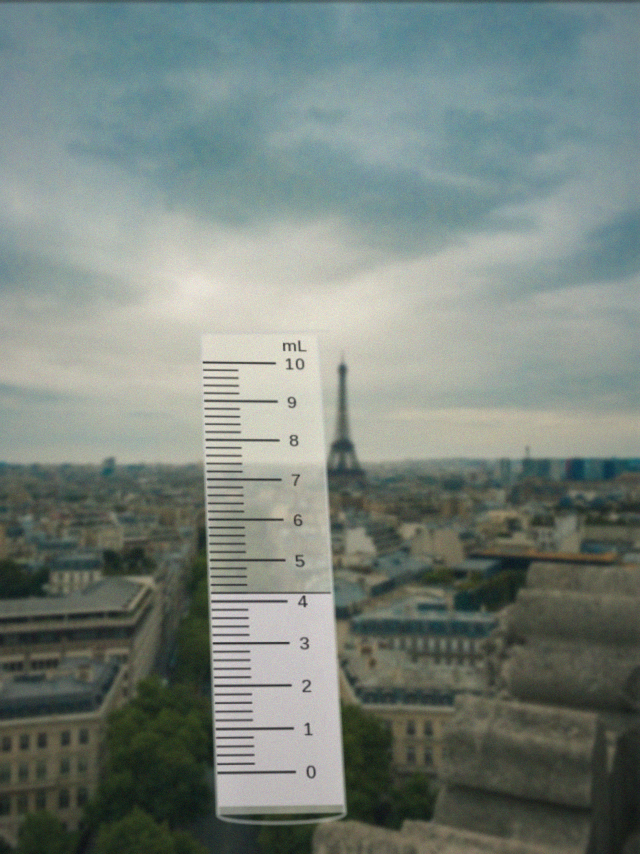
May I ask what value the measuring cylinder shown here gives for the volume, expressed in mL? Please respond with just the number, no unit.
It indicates 4.2
